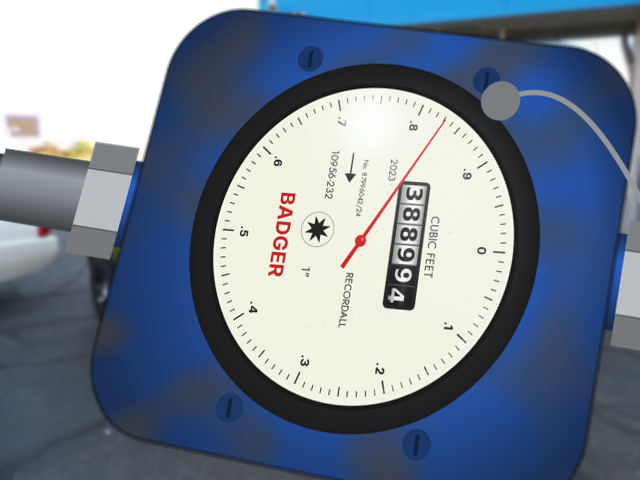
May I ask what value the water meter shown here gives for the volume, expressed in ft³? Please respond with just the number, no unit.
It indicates 388993.83
